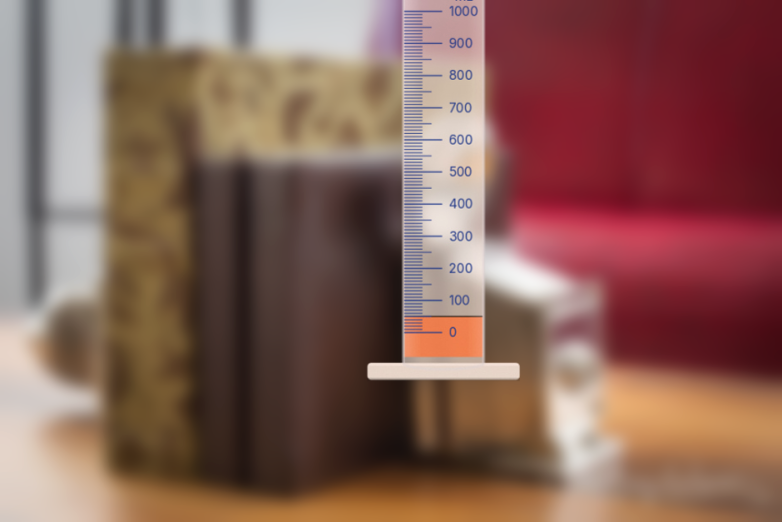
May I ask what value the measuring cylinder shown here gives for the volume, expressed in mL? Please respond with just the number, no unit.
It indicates 50
